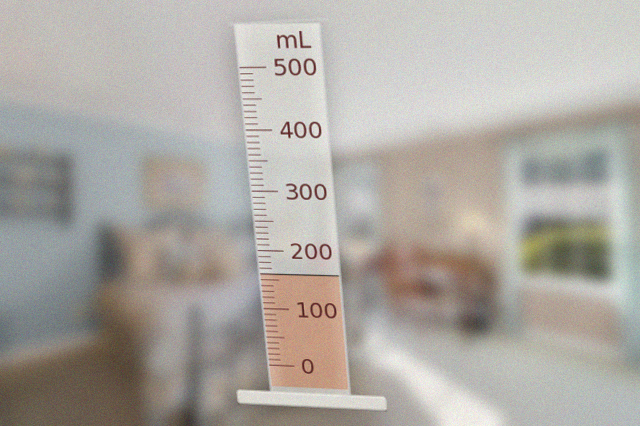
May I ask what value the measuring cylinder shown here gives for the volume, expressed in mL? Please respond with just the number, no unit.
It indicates 160
